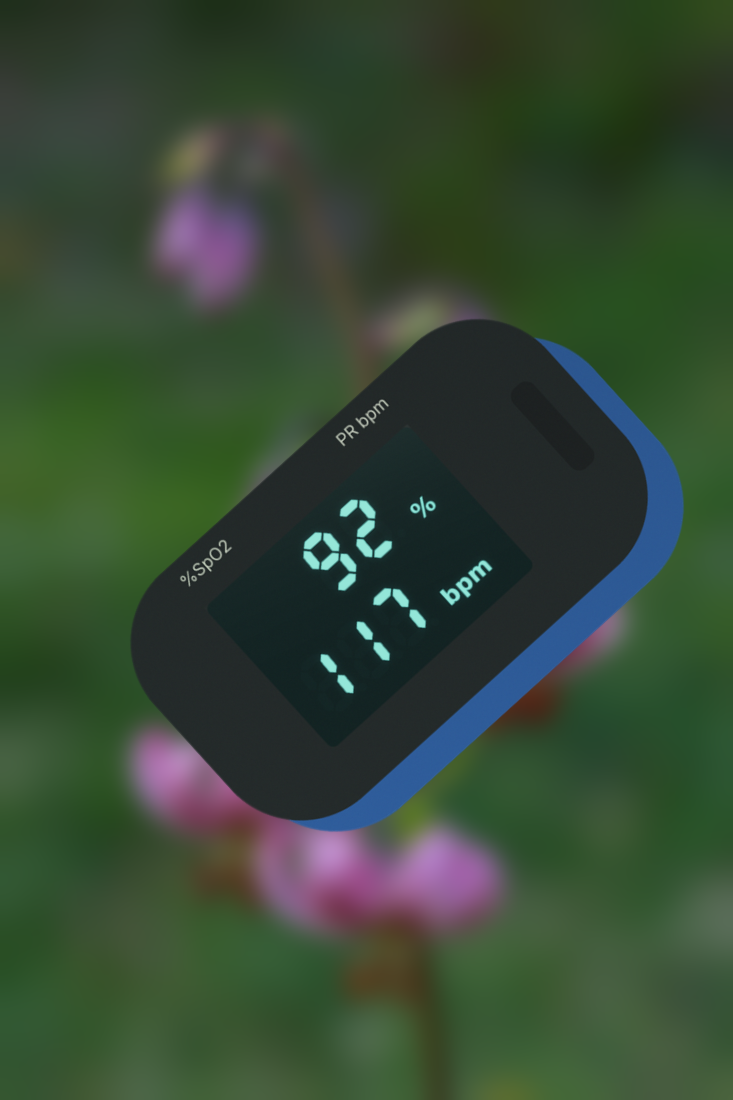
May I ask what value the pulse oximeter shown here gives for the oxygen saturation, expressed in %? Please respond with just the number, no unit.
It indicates 92
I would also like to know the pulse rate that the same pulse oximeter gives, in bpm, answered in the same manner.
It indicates 117
